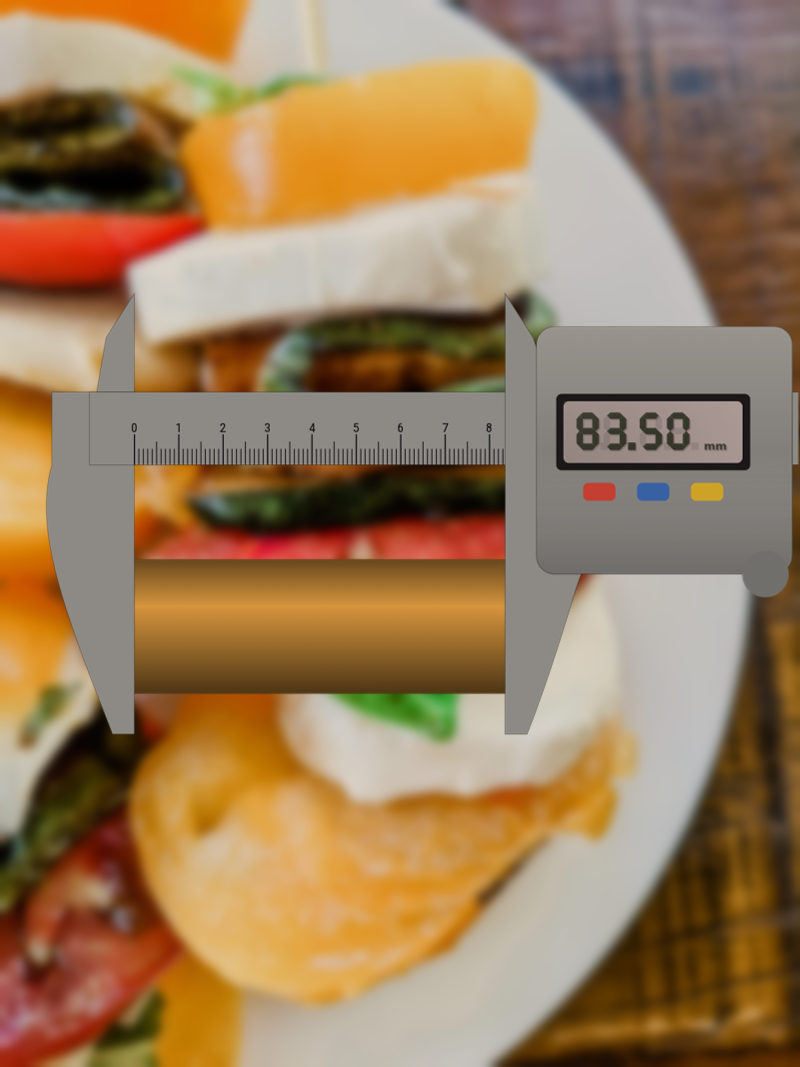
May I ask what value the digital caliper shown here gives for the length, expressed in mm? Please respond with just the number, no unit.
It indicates 83.50
